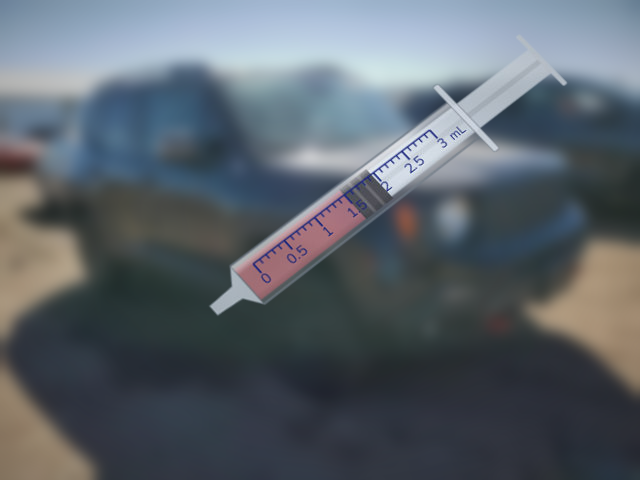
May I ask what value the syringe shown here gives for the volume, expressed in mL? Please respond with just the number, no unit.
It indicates 1.5
